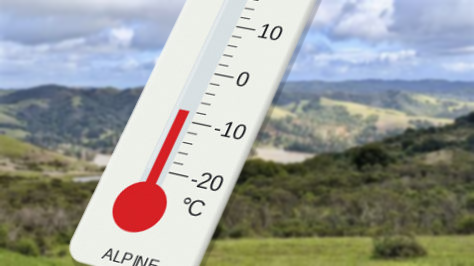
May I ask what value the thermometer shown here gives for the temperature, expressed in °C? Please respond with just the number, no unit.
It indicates -8
